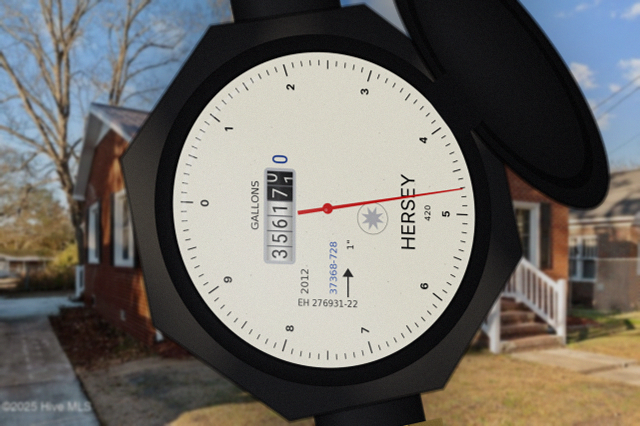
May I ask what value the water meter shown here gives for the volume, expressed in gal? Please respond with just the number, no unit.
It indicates 3561704.7
